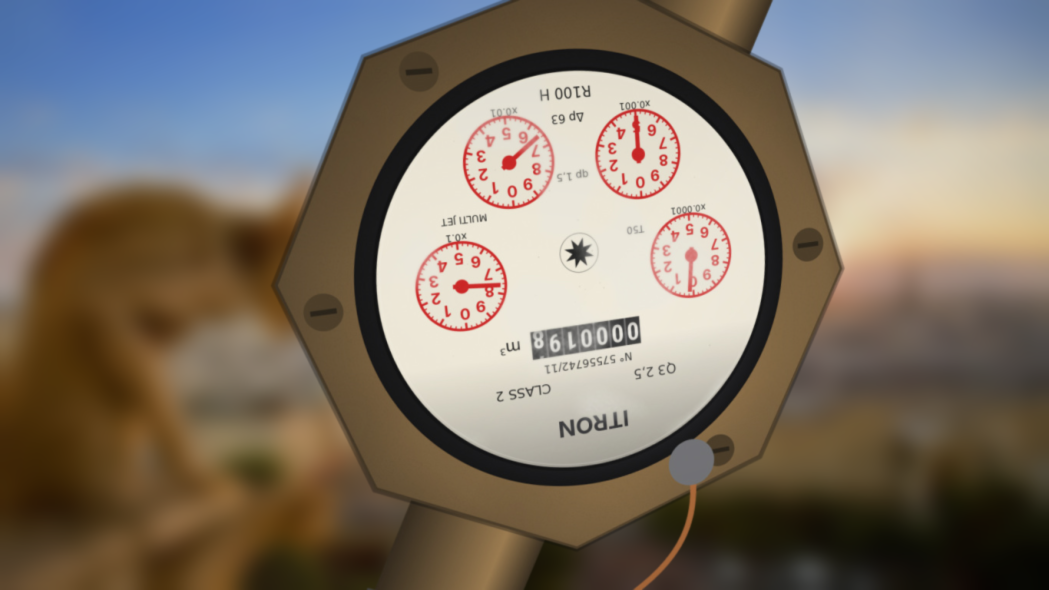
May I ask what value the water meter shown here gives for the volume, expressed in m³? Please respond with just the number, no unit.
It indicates 197.7650
